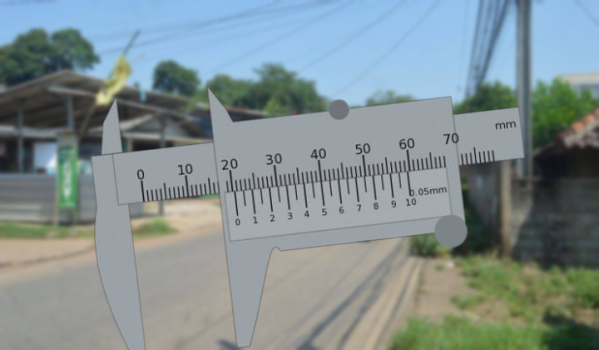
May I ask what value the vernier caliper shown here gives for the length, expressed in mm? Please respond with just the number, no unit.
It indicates 20.5
